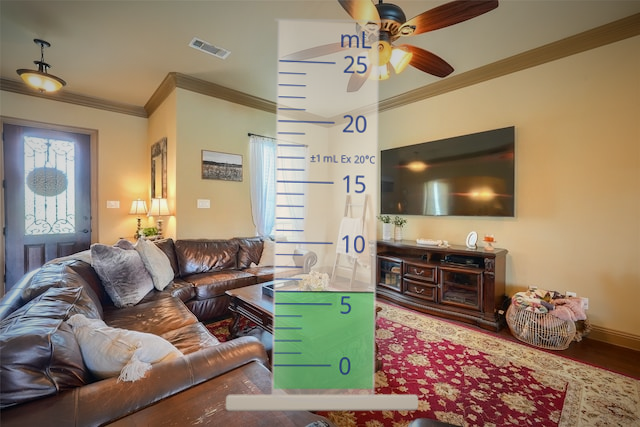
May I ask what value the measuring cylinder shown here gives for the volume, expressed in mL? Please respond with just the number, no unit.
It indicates 6
